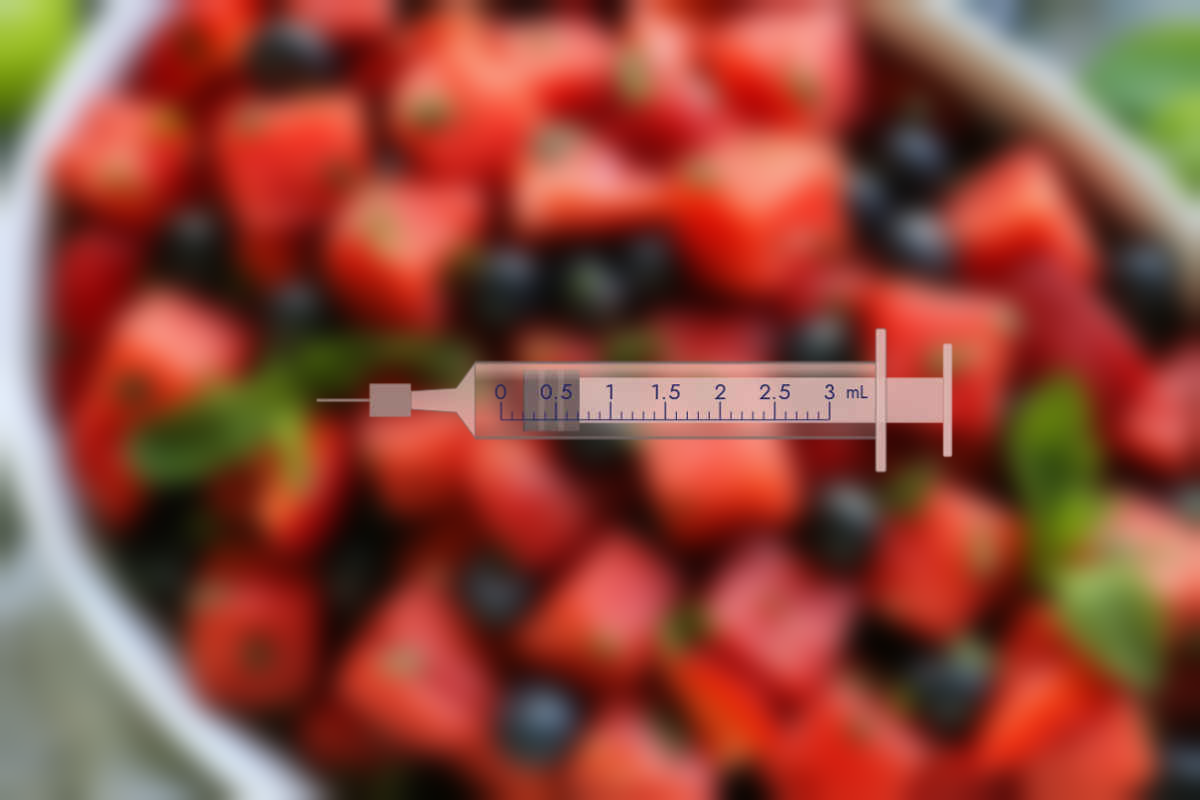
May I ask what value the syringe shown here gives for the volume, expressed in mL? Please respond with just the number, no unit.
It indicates 0.2
